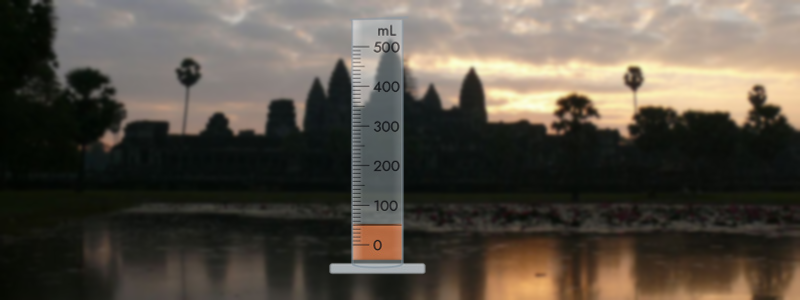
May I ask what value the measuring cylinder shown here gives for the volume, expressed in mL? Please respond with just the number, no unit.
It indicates 50
